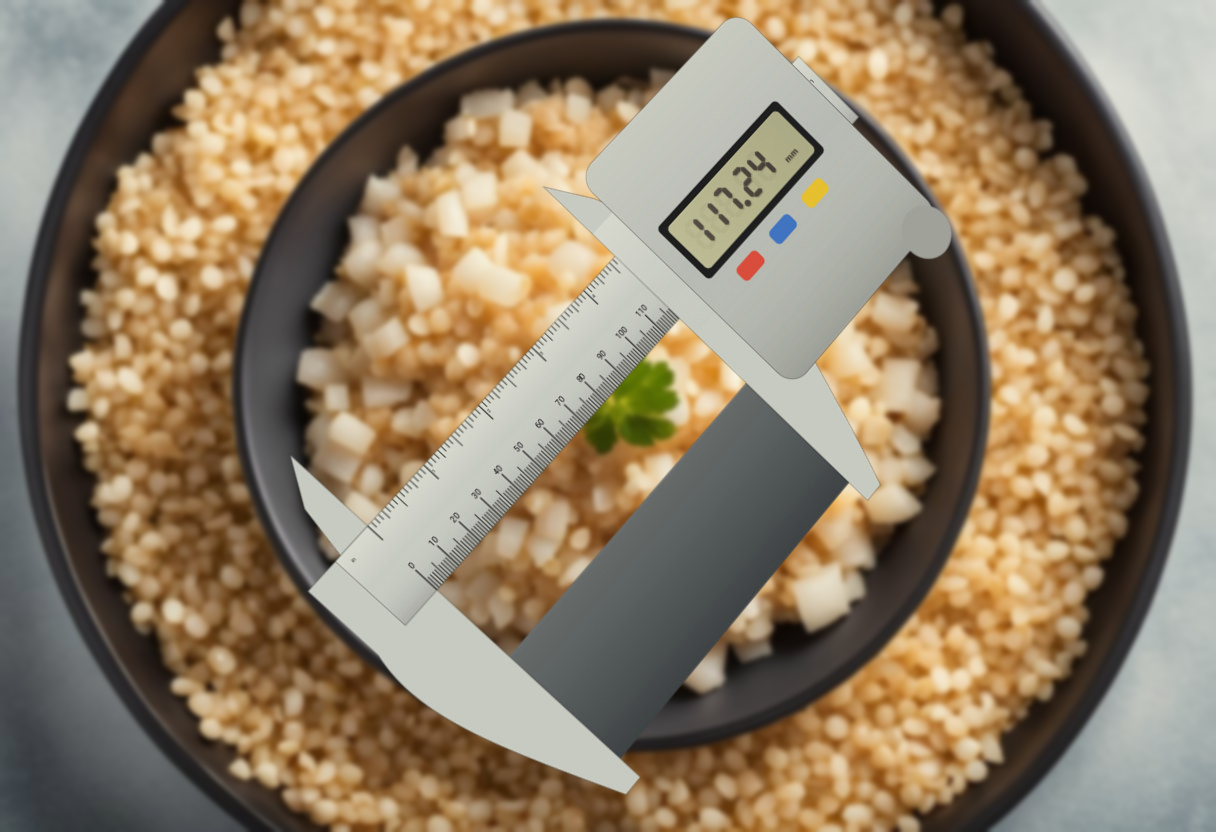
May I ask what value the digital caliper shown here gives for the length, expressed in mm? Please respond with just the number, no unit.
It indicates 117.24
